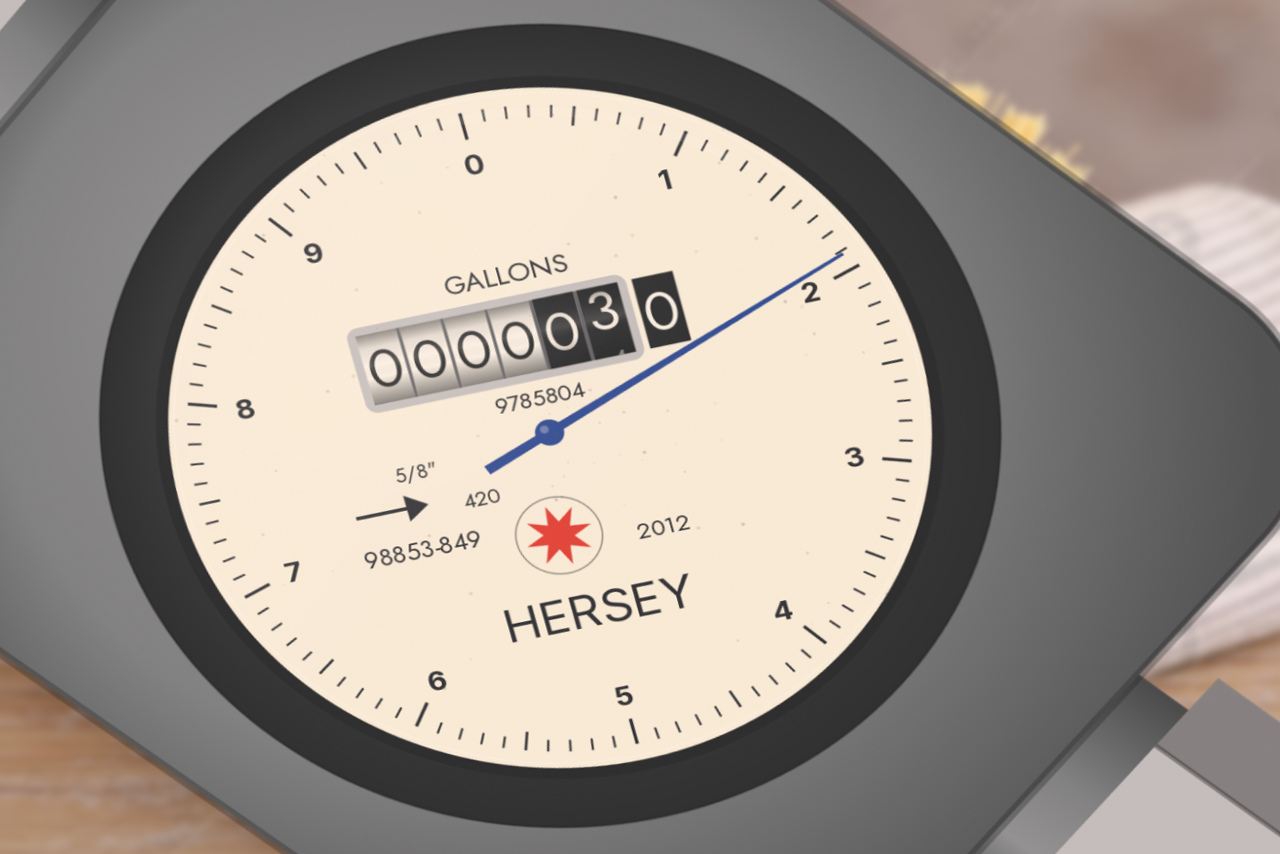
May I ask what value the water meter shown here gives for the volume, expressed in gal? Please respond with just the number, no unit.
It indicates 31.9
